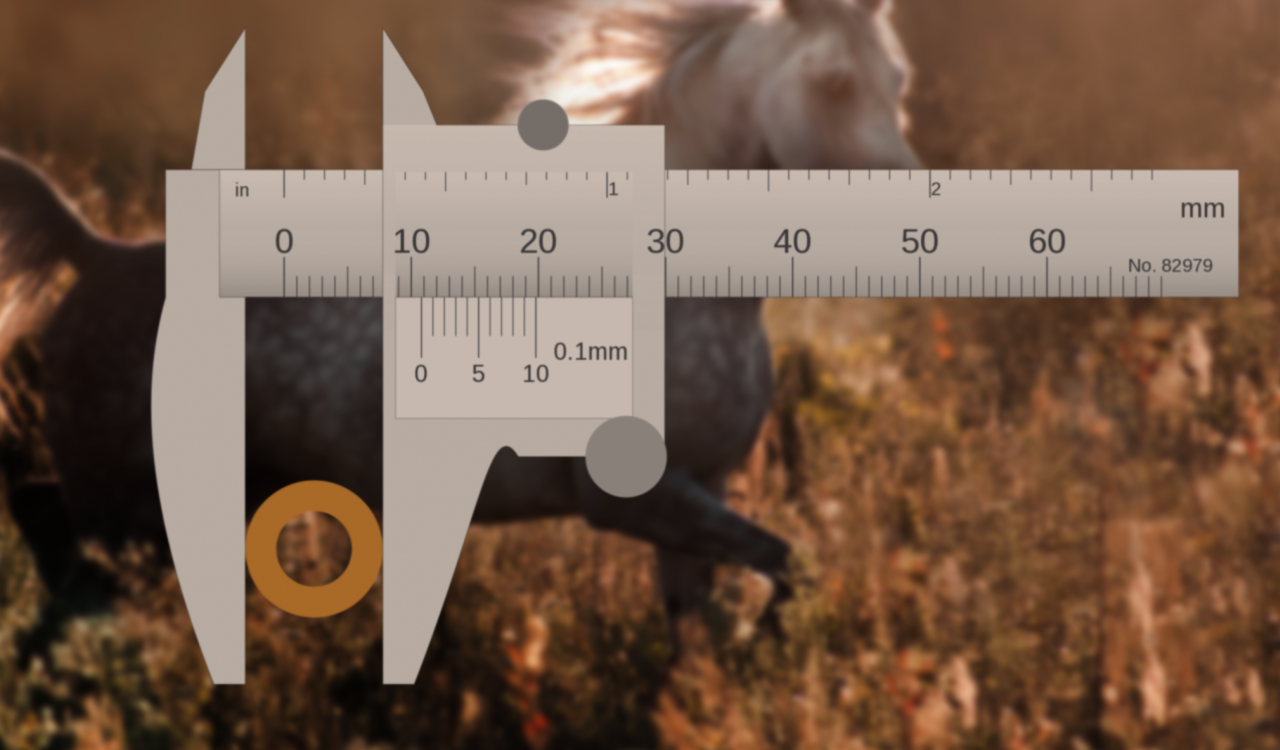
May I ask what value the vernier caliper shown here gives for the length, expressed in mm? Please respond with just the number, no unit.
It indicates 10.8
